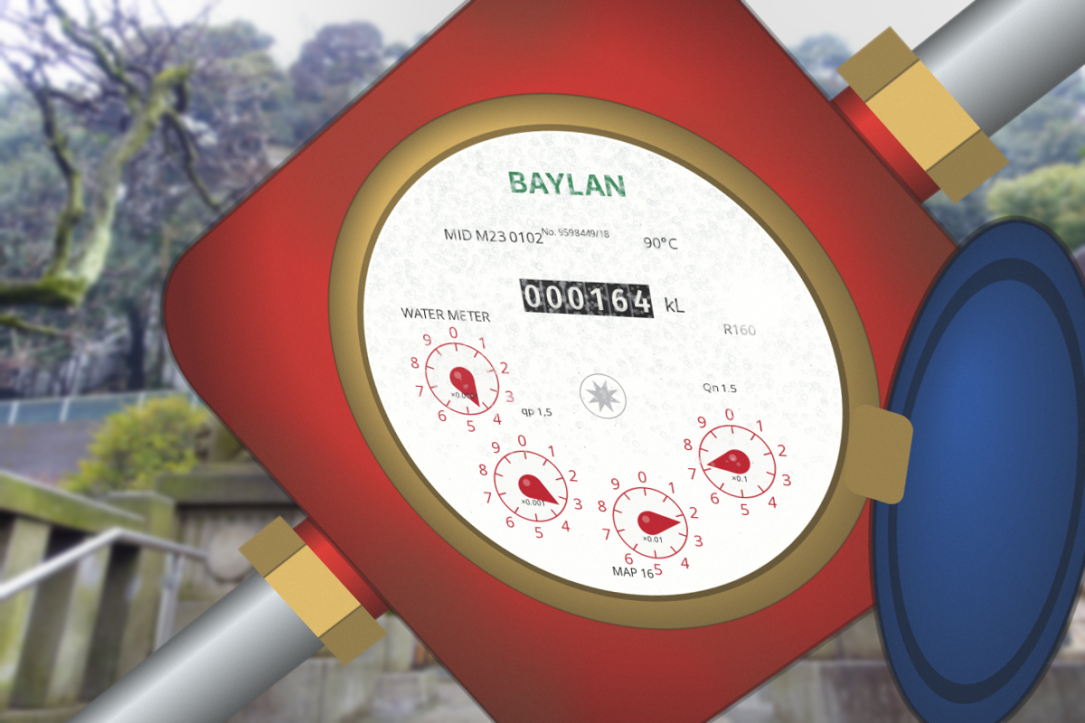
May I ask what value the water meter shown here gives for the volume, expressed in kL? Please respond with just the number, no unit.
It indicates 164.7234
